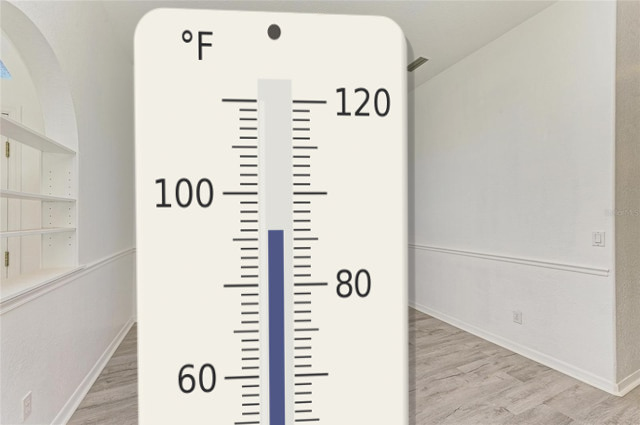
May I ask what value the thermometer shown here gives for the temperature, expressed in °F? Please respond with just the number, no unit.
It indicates 92
